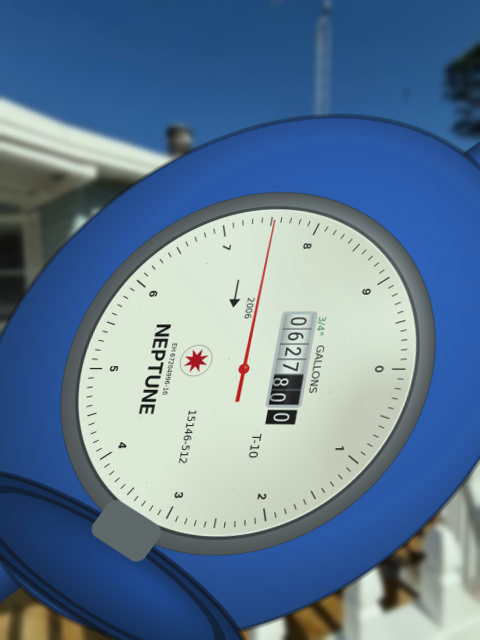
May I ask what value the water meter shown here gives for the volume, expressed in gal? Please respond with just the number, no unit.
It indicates 627797.5
